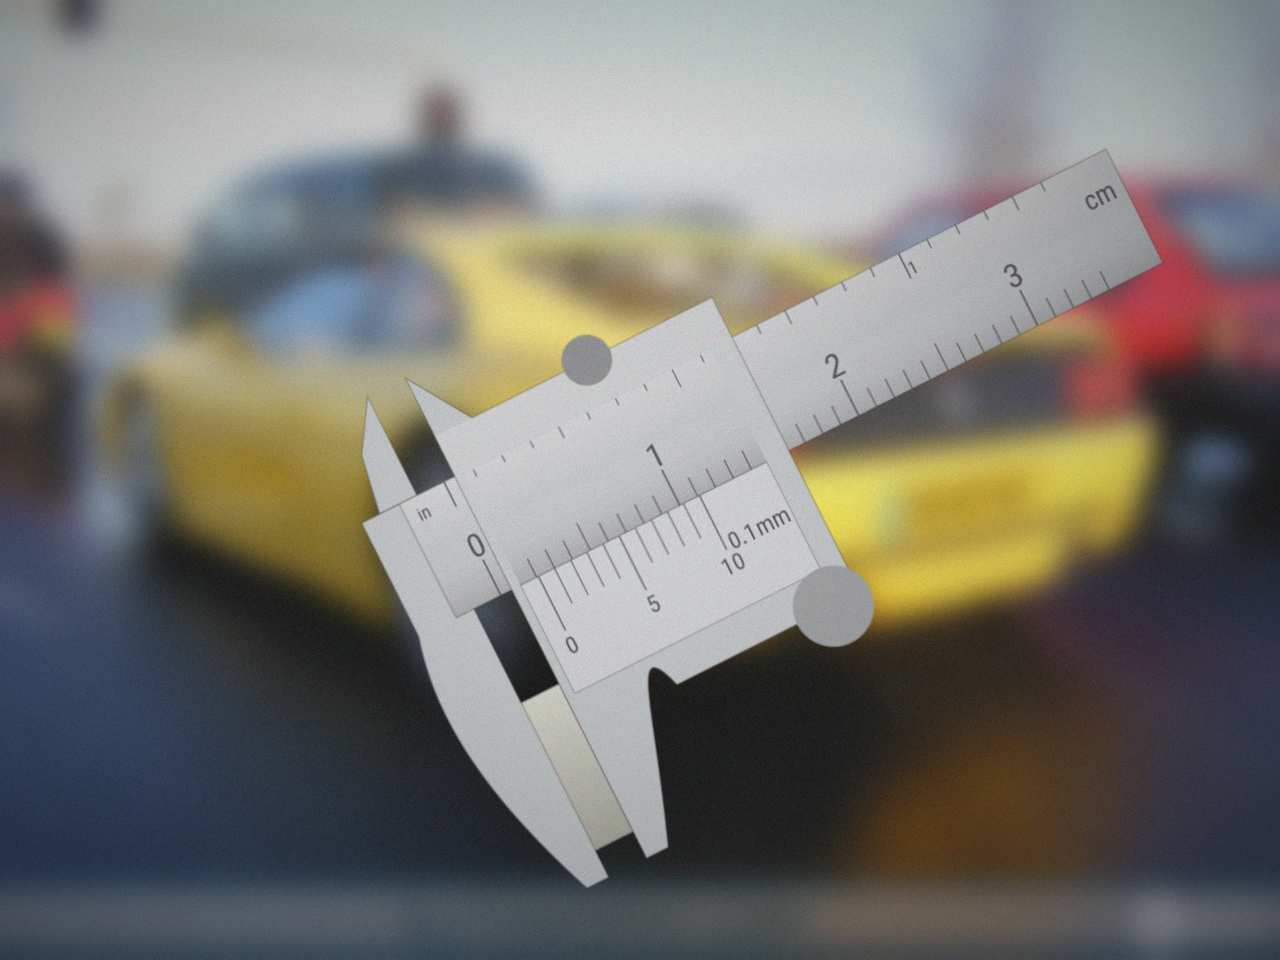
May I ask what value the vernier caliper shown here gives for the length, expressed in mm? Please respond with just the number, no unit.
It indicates 2.1
